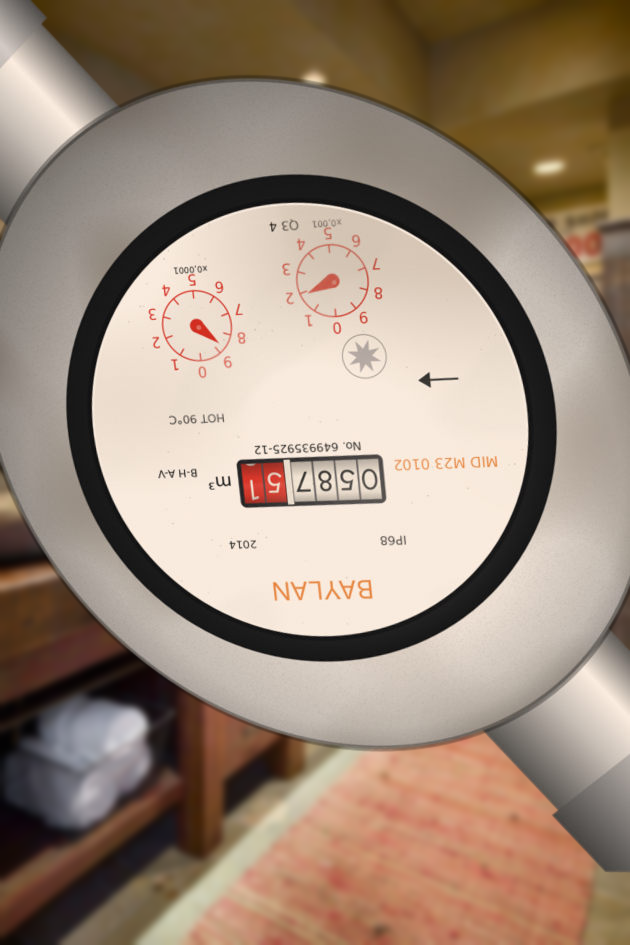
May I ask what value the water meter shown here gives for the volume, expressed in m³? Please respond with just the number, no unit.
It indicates 587.5118
